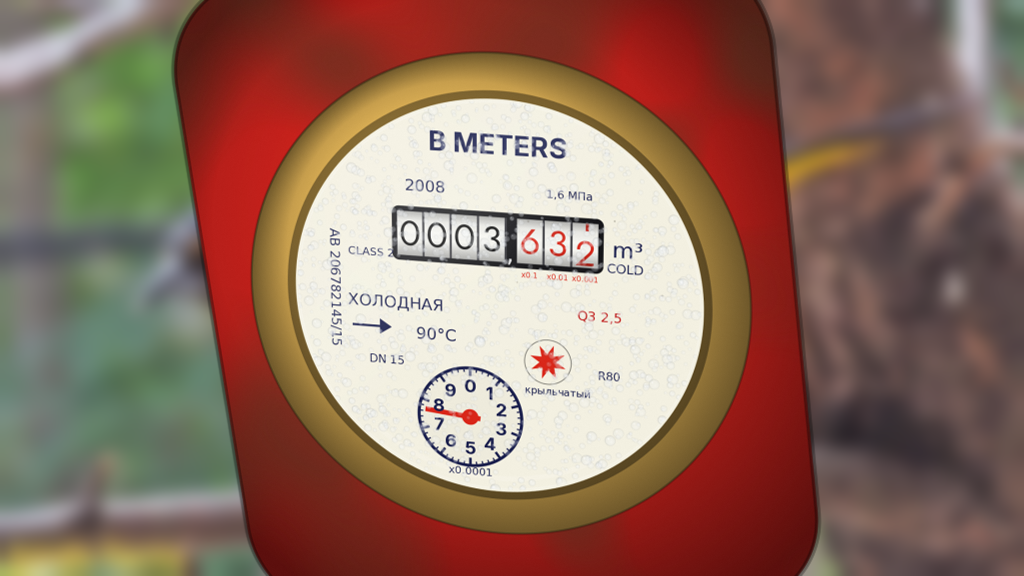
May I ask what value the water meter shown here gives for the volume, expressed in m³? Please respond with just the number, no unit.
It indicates 3.6317
